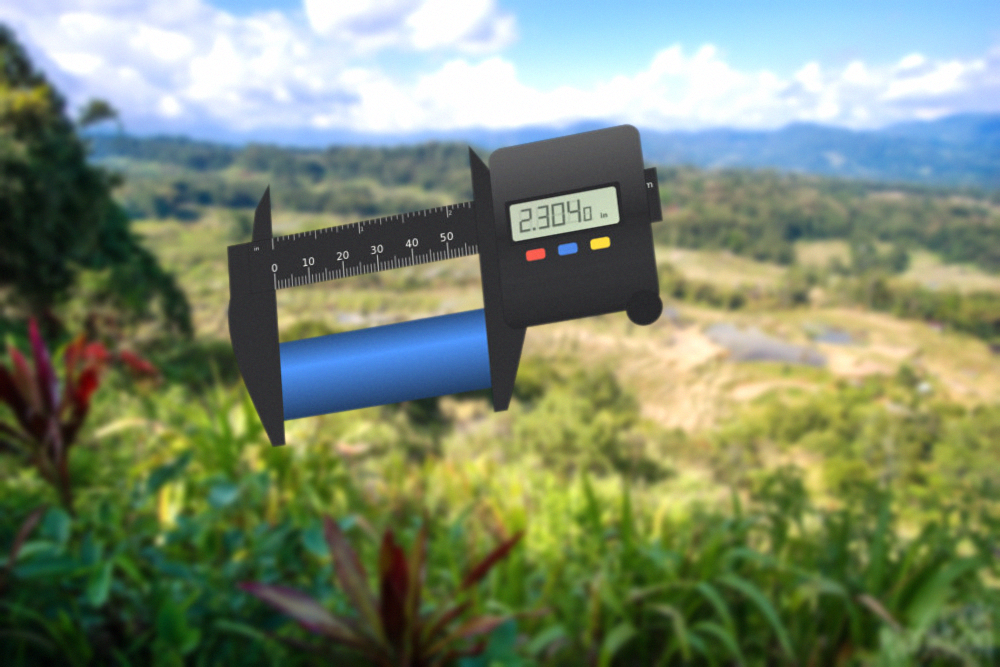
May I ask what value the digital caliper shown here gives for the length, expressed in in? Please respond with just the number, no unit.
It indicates 2.3040
